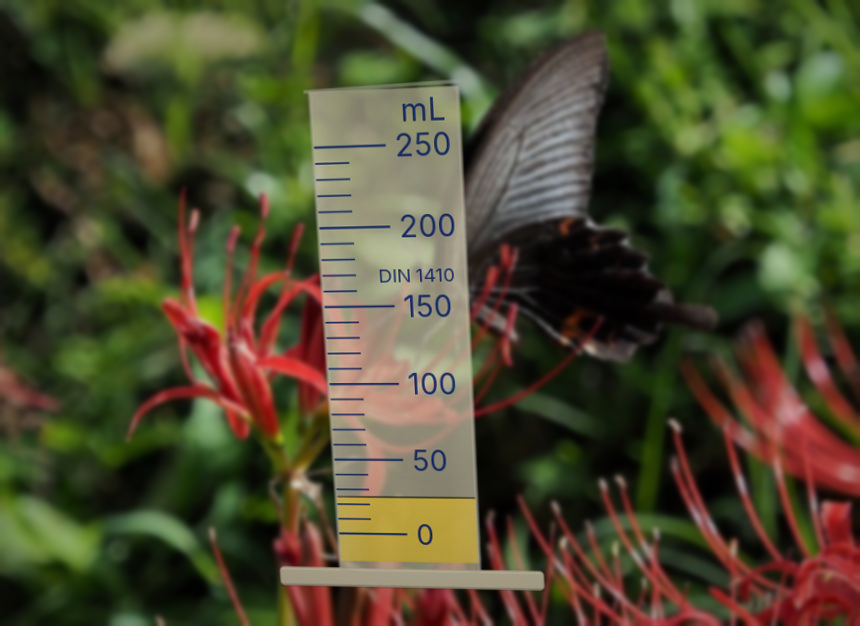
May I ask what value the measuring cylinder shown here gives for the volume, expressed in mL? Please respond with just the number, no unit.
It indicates 25
